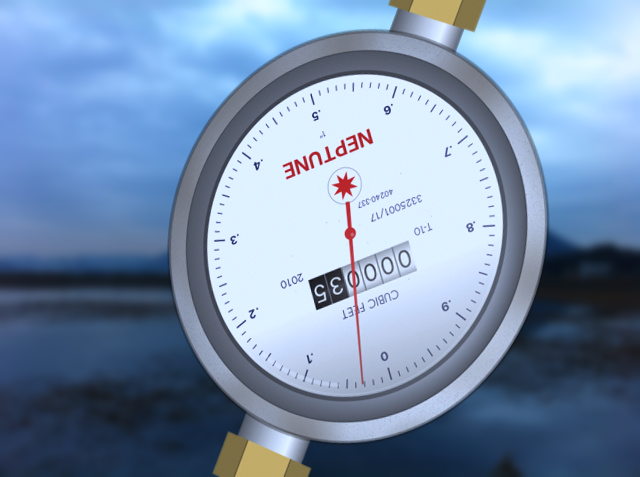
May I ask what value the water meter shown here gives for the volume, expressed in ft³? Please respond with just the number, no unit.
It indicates 35.03
